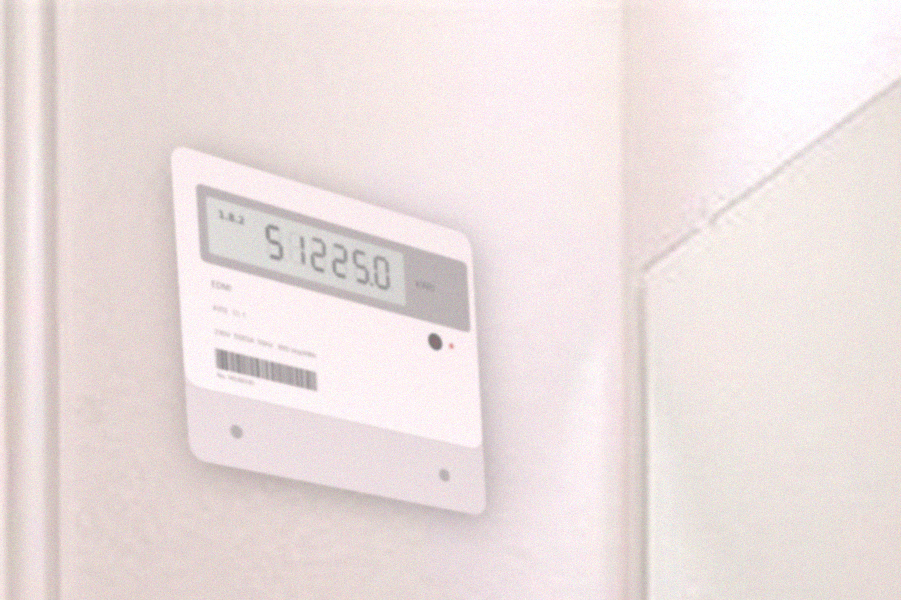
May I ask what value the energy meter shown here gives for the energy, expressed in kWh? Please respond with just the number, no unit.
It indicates 51225.0
